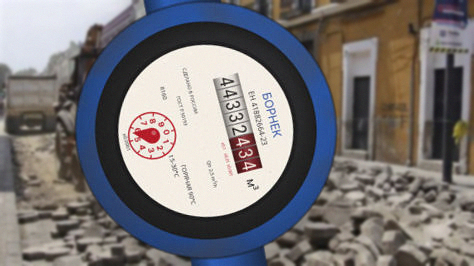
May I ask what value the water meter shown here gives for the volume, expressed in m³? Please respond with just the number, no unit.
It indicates 44332.4345
